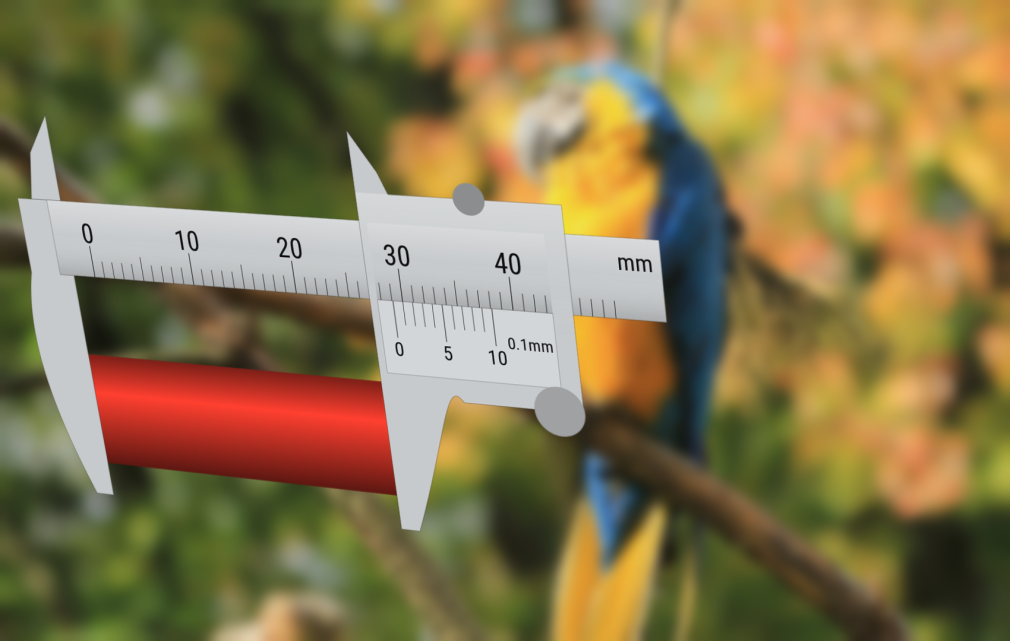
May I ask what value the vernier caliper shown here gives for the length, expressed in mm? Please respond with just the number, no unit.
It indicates 29.1
